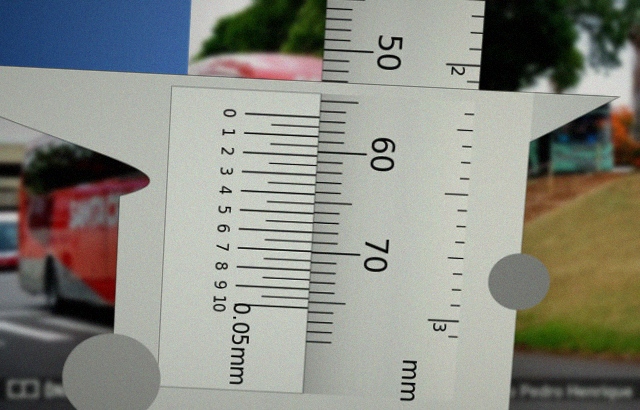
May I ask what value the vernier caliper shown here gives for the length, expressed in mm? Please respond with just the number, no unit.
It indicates 56.6
